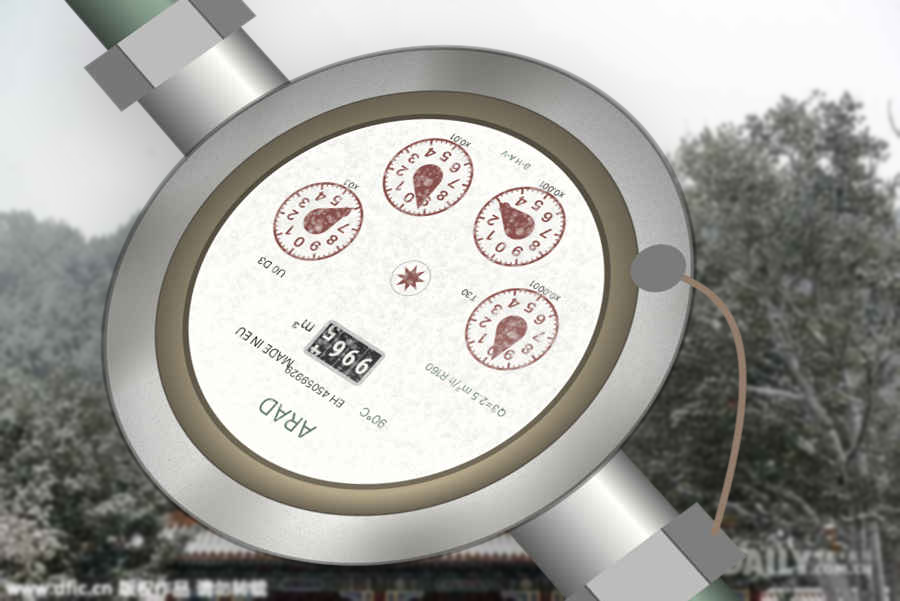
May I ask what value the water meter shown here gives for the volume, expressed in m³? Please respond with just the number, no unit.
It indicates 9964.5929
